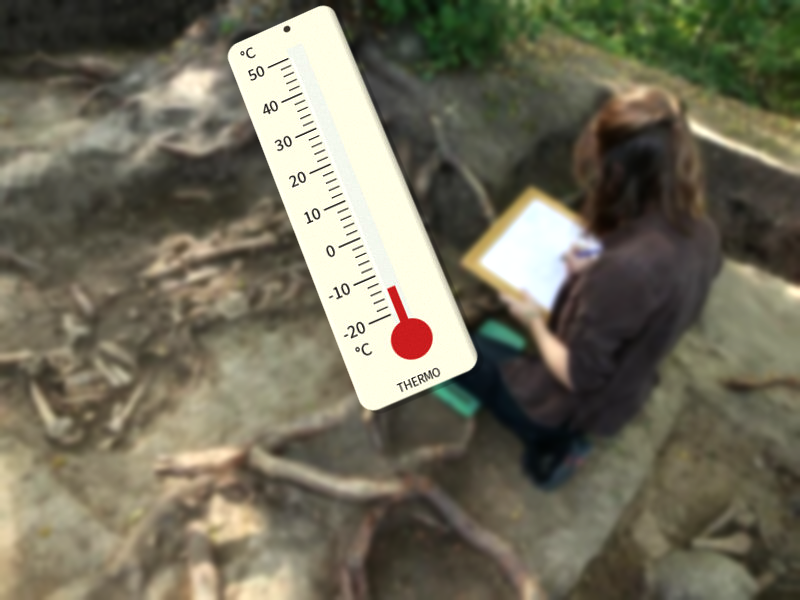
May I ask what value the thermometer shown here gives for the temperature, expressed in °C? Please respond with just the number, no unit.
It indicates -14
